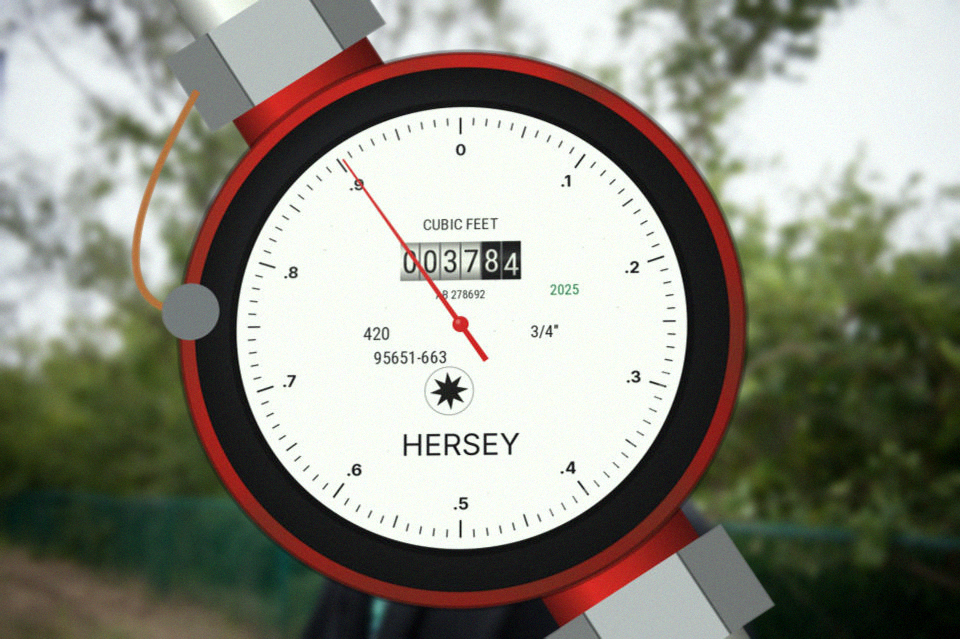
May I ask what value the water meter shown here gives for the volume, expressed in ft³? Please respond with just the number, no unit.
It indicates 3783.90
